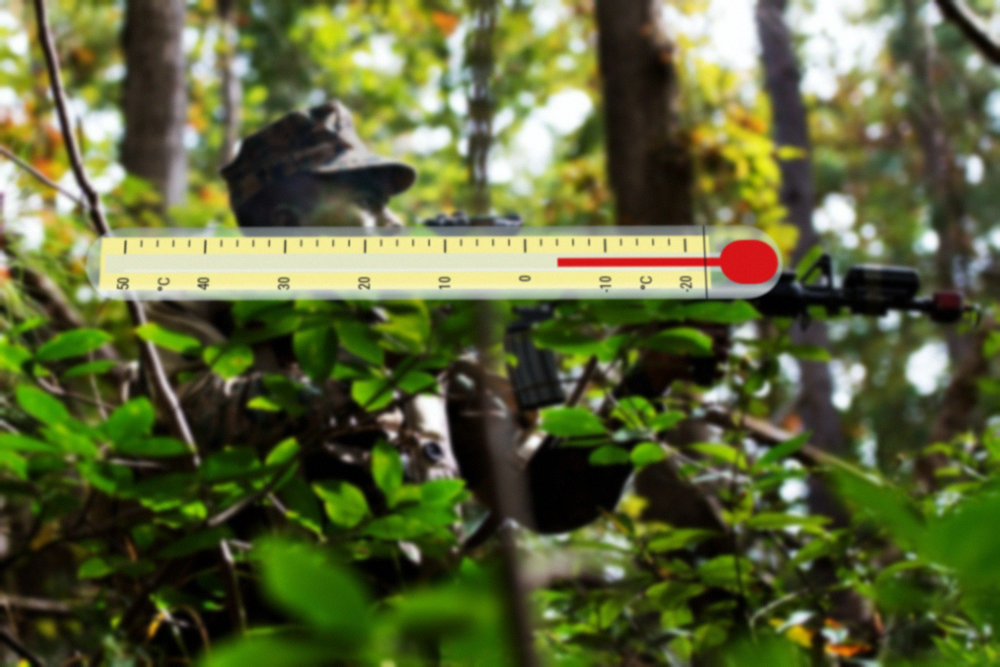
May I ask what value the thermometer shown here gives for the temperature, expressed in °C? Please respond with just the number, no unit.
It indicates -4
